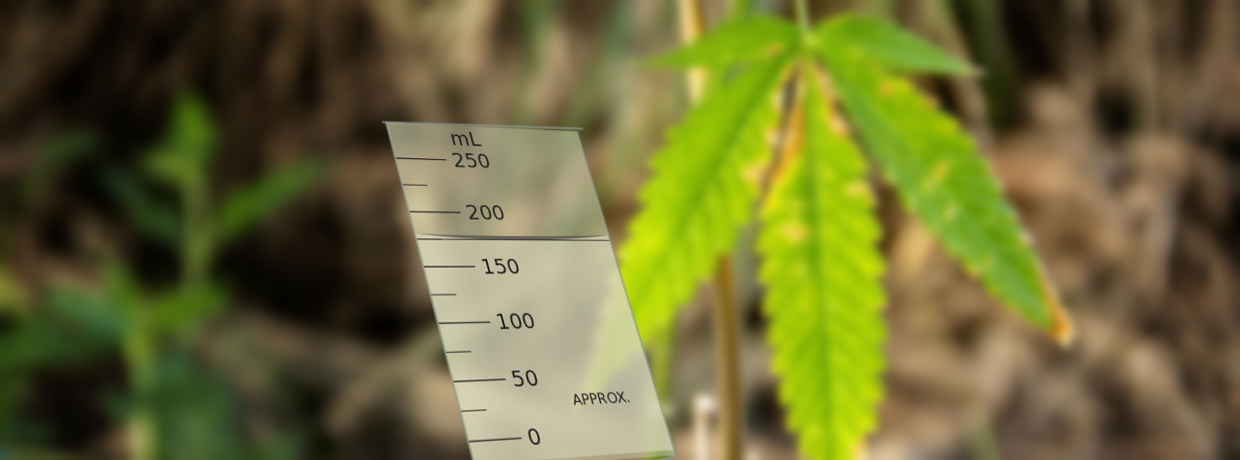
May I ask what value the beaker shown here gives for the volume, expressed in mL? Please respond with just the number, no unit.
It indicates 175
